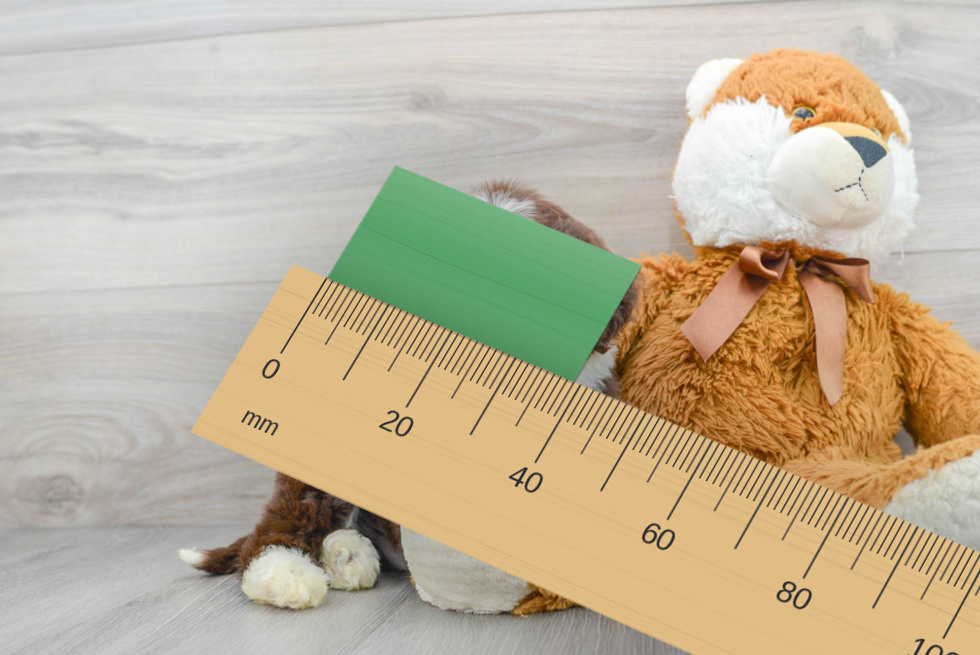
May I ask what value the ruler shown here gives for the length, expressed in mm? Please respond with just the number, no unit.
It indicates 39
